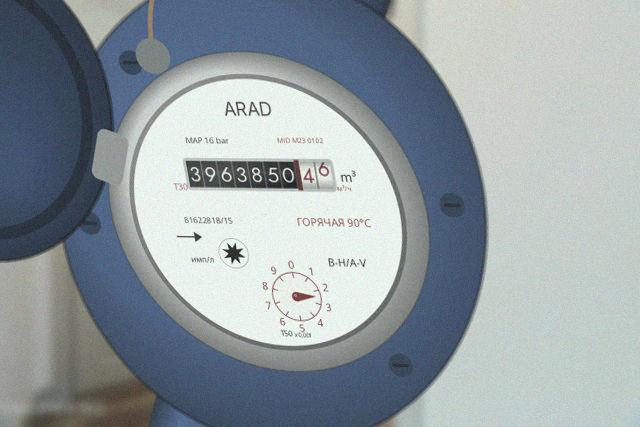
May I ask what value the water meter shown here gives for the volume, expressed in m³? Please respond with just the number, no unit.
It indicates 3963850.462
